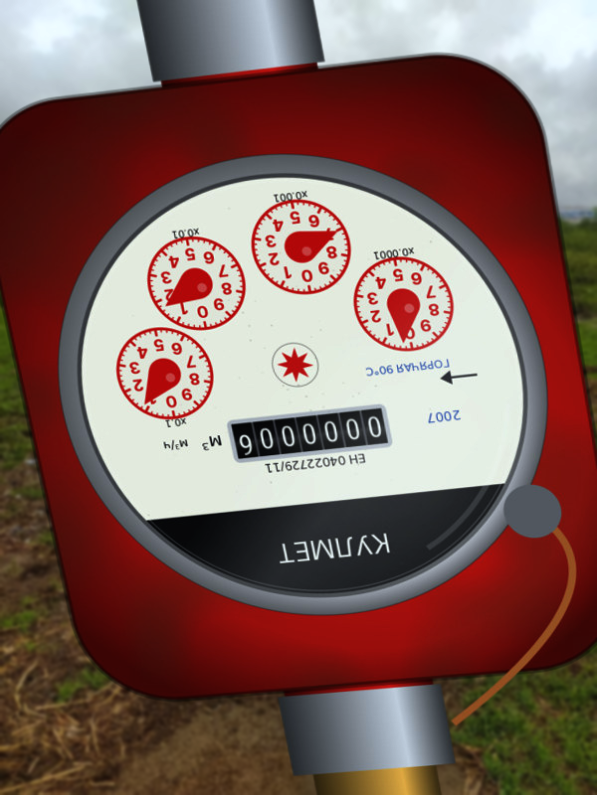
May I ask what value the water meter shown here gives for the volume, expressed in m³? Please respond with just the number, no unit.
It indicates 6.1170
